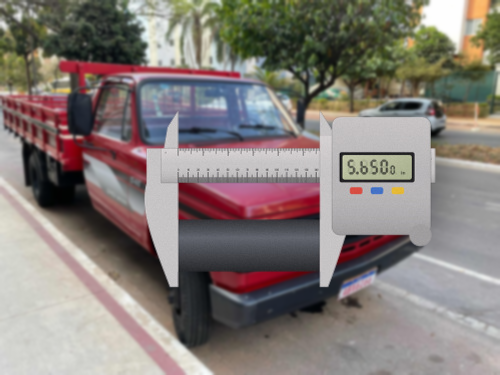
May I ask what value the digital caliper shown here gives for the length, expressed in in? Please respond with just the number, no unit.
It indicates 5.6500
